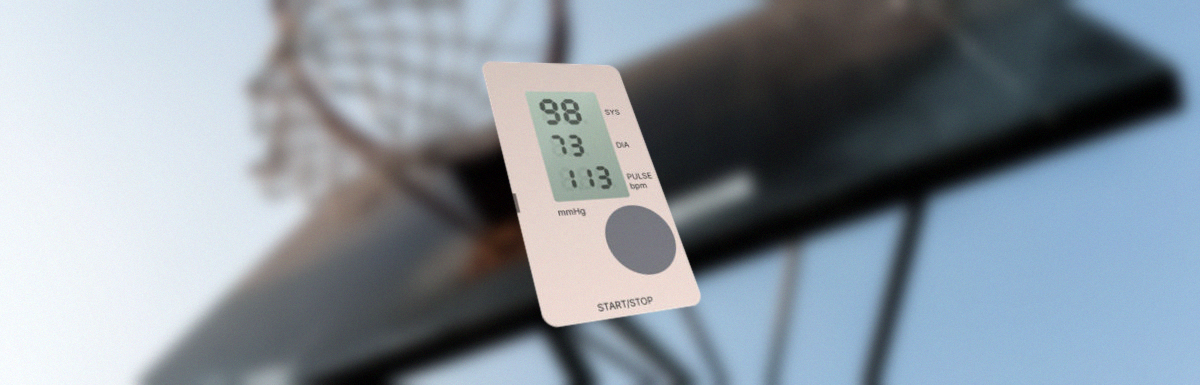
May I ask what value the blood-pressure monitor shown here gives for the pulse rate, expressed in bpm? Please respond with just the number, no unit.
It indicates 113
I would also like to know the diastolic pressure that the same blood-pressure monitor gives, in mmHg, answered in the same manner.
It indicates 73
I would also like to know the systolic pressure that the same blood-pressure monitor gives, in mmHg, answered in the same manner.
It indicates 98
